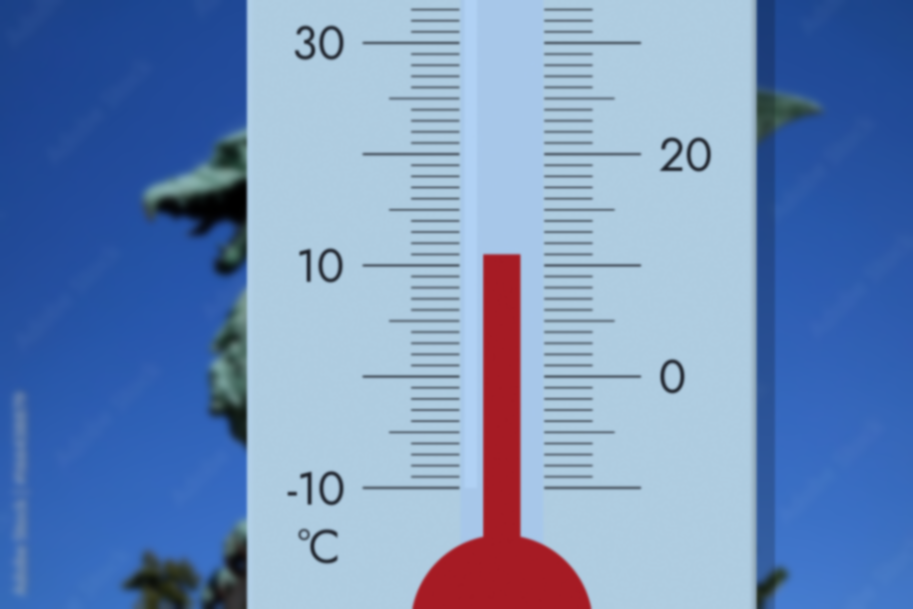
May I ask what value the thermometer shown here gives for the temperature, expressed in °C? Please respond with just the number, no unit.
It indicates 11
